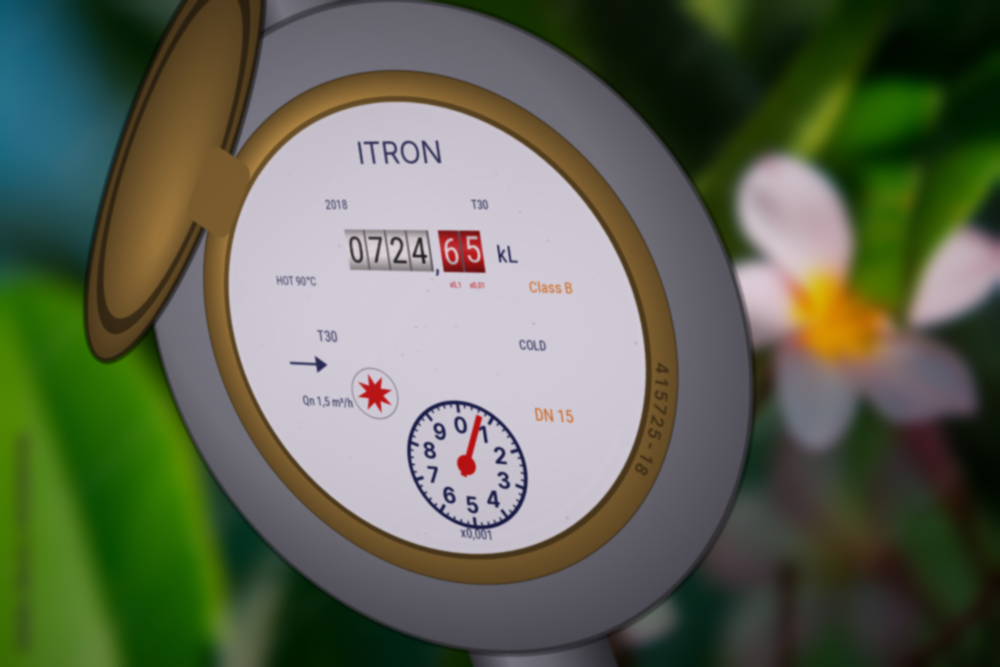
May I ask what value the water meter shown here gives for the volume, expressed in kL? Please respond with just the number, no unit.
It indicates 724.650
